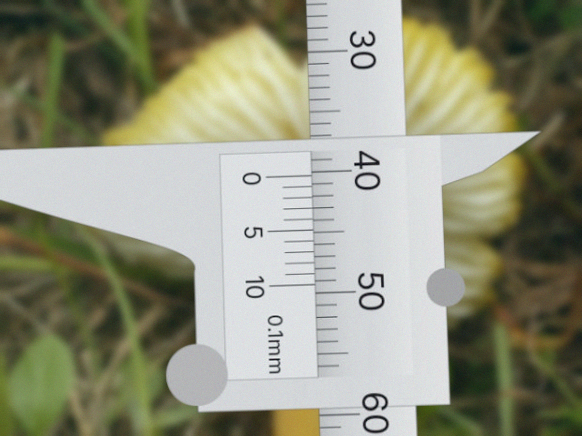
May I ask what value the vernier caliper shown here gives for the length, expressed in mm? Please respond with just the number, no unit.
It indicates 40.3
